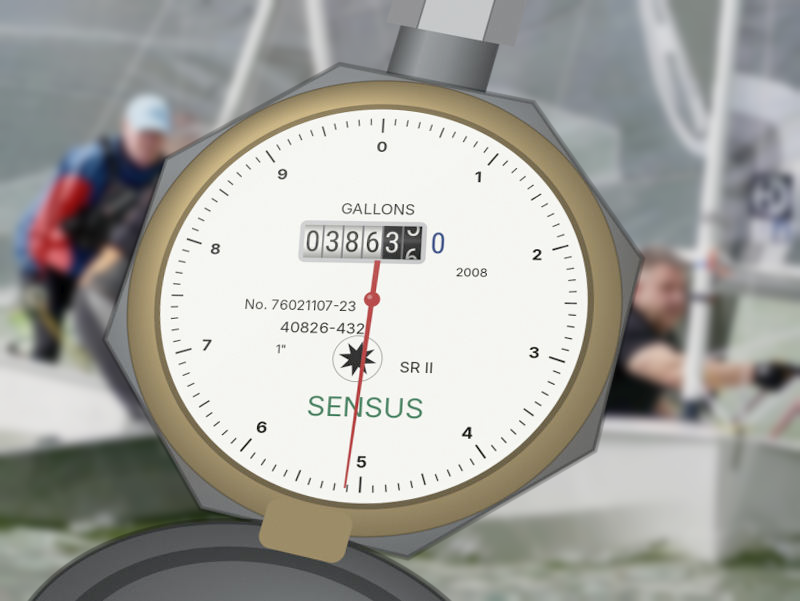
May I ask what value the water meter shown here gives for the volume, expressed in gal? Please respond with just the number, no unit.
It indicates 386355.1
